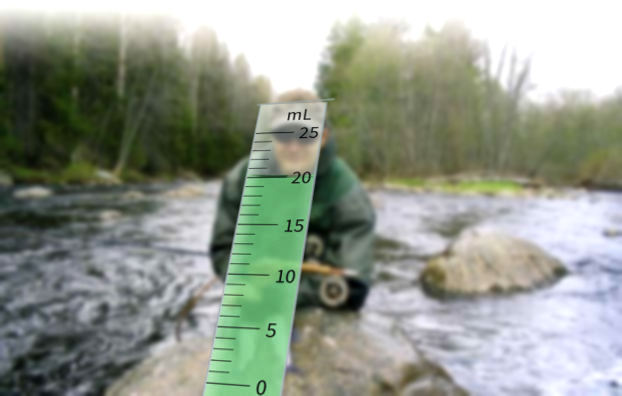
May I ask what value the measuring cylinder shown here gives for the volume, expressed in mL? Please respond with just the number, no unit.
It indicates 20
